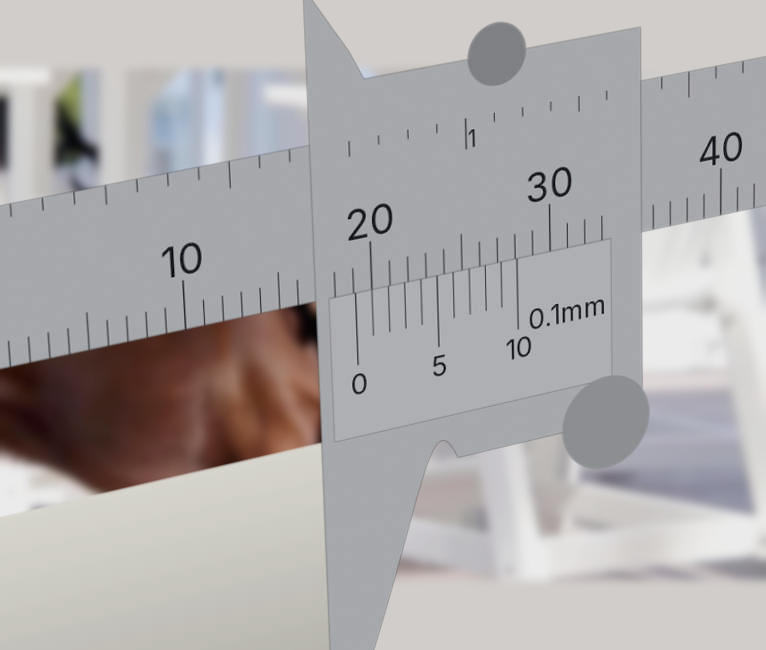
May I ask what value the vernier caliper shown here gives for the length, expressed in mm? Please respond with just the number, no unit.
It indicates 19.1
